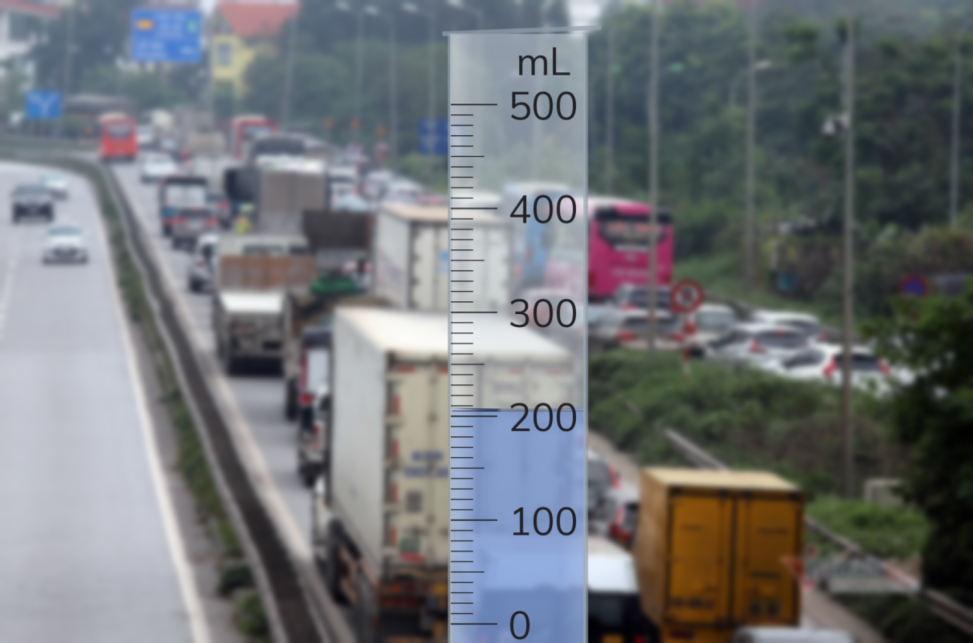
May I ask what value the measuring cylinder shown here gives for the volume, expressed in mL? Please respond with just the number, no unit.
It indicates 205
